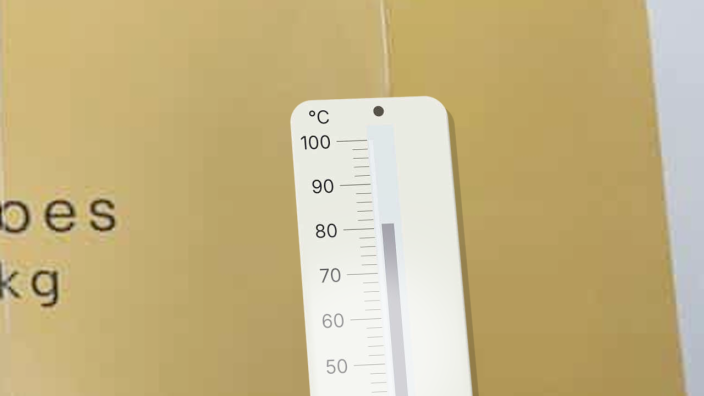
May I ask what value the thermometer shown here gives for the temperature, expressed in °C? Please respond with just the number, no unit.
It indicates 81
